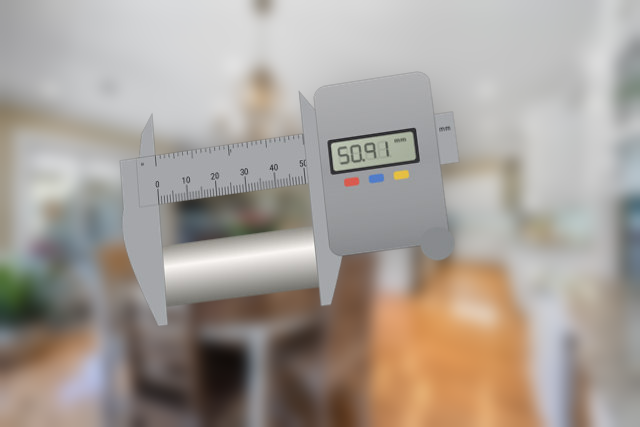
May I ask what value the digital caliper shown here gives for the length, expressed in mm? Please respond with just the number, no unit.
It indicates 50.91
